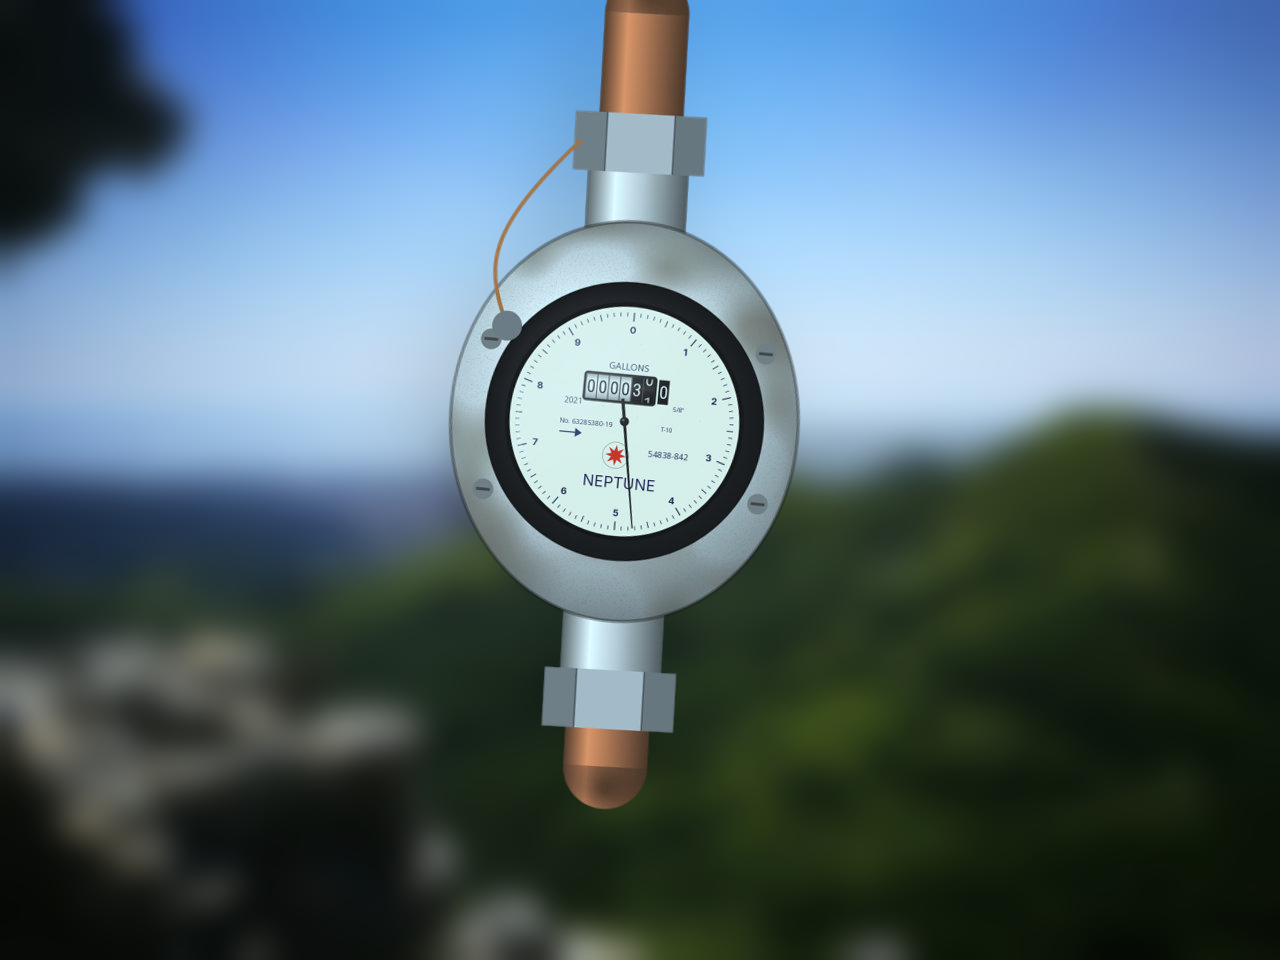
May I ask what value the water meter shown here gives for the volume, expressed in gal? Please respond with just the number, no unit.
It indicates 304.7
